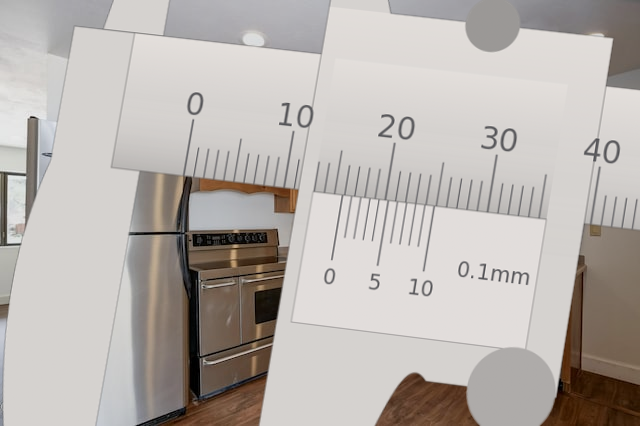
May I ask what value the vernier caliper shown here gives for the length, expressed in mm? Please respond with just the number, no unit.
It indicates 15.8
